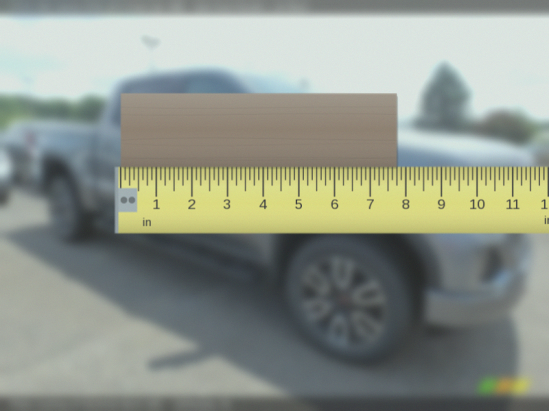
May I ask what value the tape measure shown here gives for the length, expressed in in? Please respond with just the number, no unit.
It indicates 7.75
